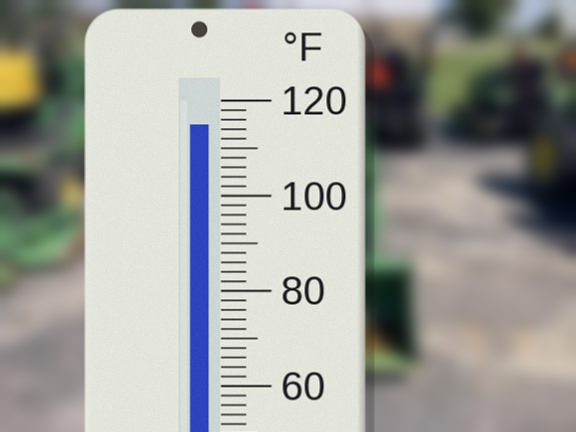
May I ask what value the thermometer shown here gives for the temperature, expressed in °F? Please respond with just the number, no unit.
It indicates 115
